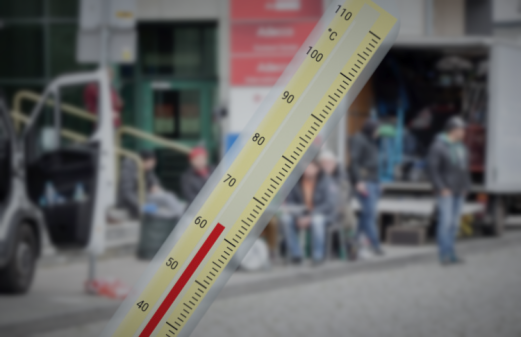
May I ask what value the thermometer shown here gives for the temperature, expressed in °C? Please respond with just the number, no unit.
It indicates 62
